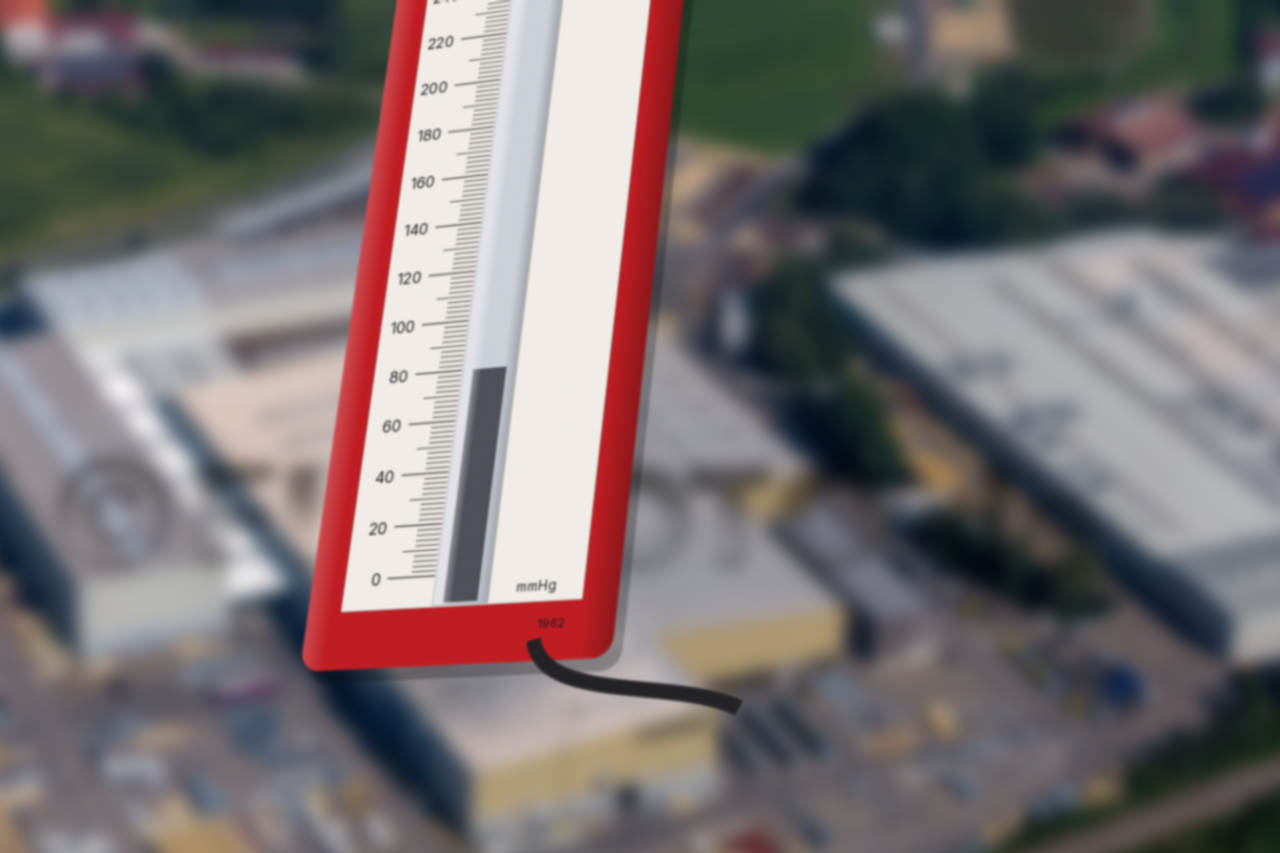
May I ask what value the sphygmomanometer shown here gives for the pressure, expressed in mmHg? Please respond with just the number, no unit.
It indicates 80
